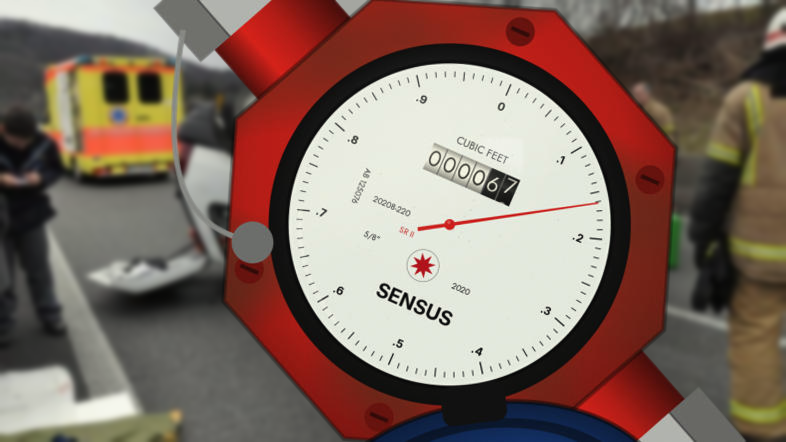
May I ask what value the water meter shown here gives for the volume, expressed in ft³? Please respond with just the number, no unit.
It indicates 67.16
